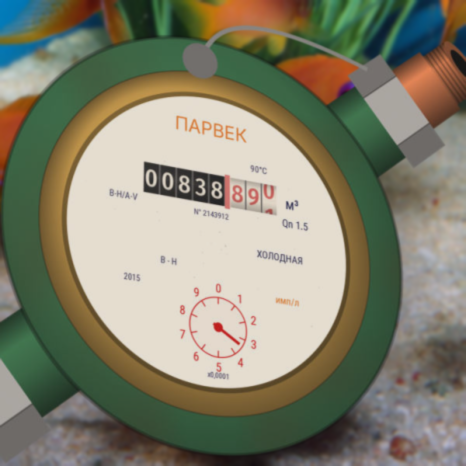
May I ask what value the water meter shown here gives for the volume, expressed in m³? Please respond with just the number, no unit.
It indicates 838.8903
